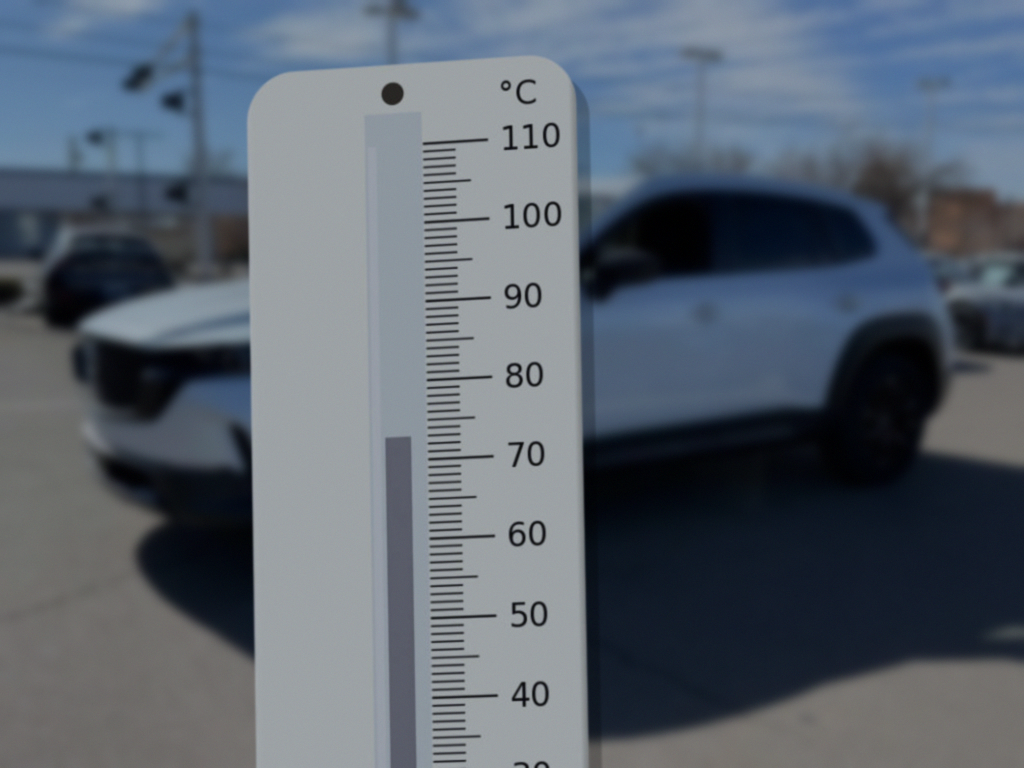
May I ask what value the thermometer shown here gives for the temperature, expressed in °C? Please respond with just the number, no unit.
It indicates 73
